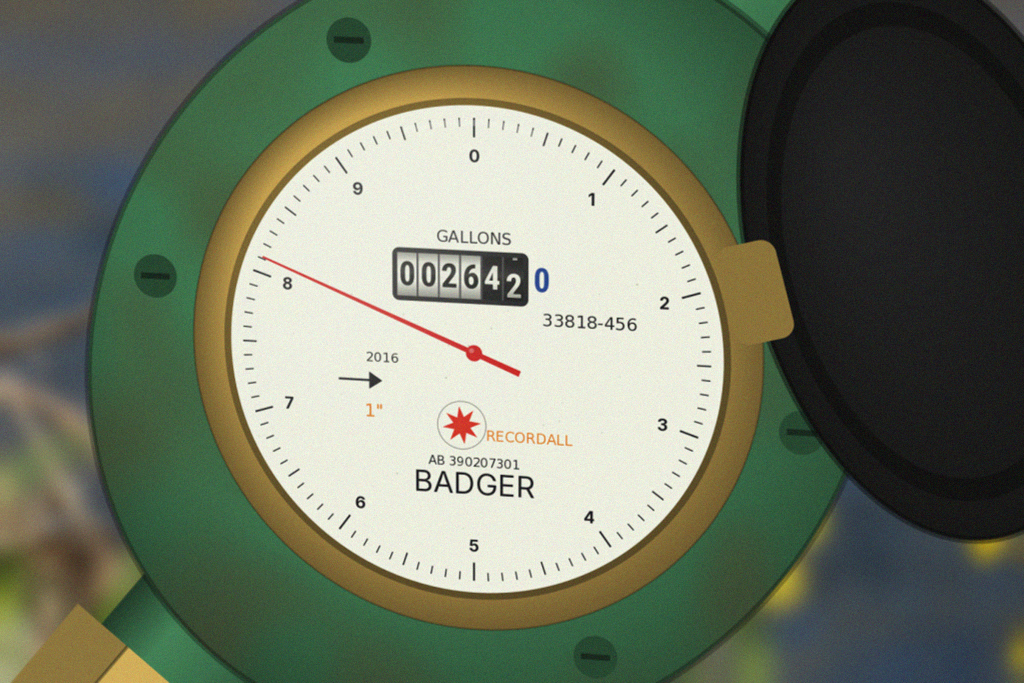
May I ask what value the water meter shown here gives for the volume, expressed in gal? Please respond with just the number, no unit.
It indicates 26418.1
